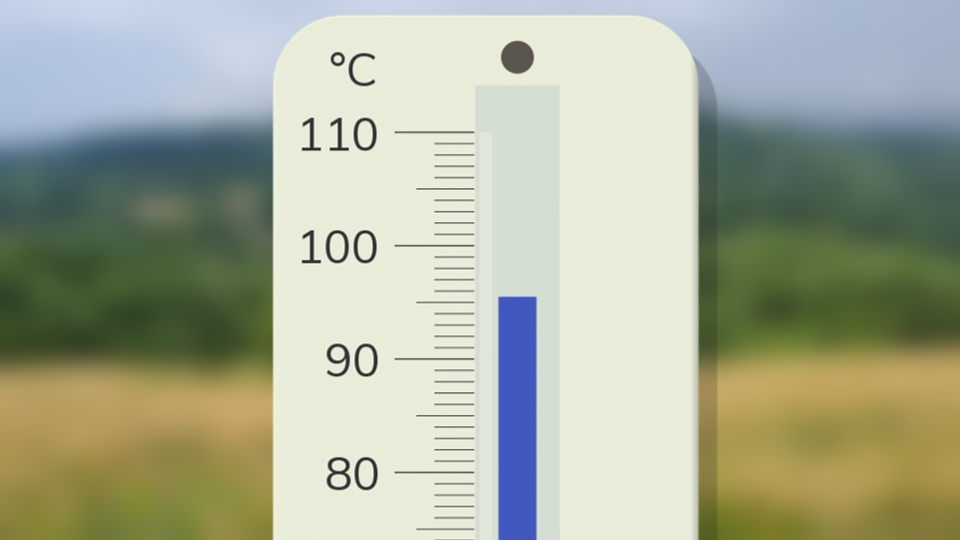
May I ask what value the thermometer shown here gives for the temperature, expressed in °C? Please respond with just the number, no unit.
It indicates 95.5
